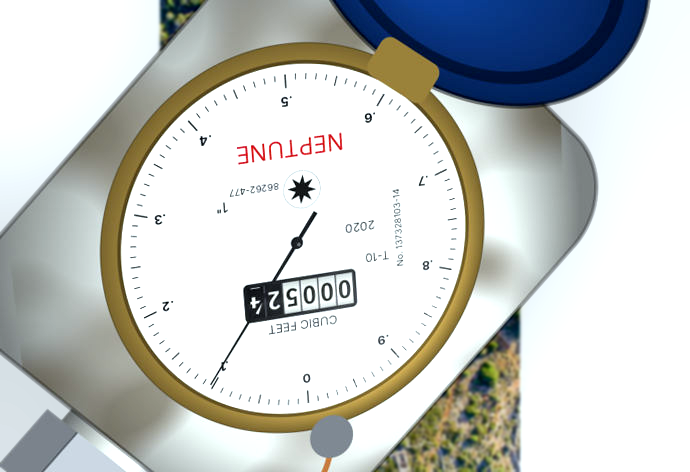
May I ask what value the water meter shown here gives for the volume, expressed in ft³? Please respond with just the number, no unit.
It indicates 524.10
